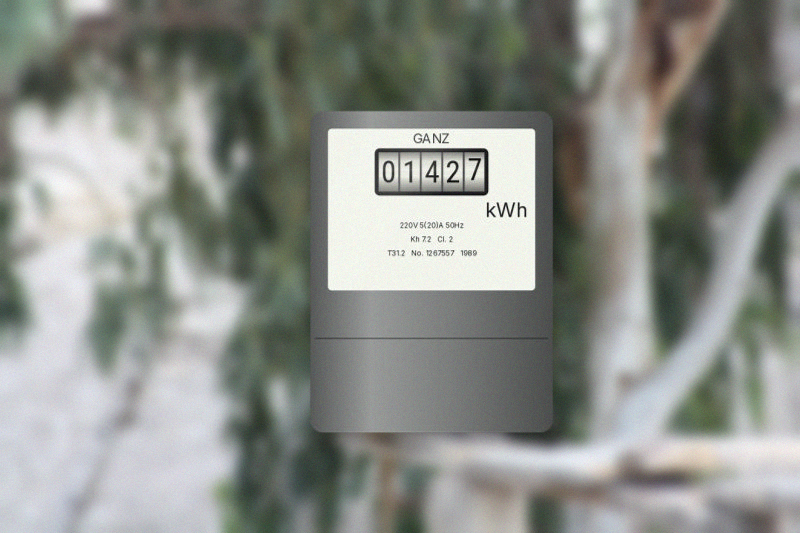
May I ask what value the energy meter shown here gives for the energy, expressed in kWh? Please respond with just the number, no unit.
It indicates 1427
